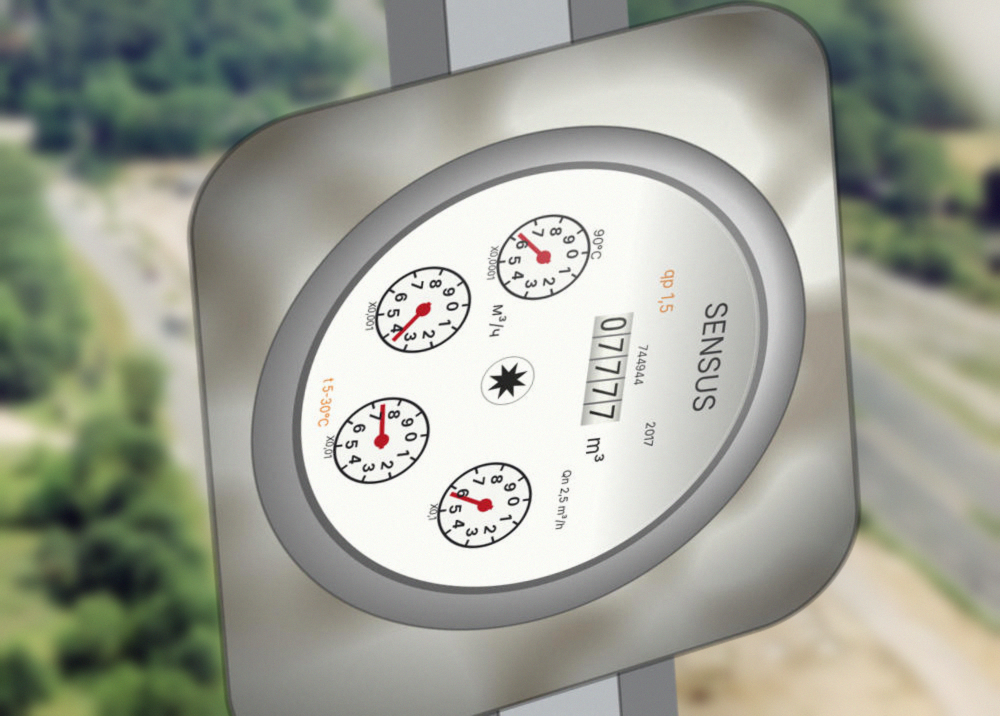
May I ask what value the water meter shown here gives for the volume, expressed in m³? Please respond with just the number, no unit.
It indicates 7777.5736
